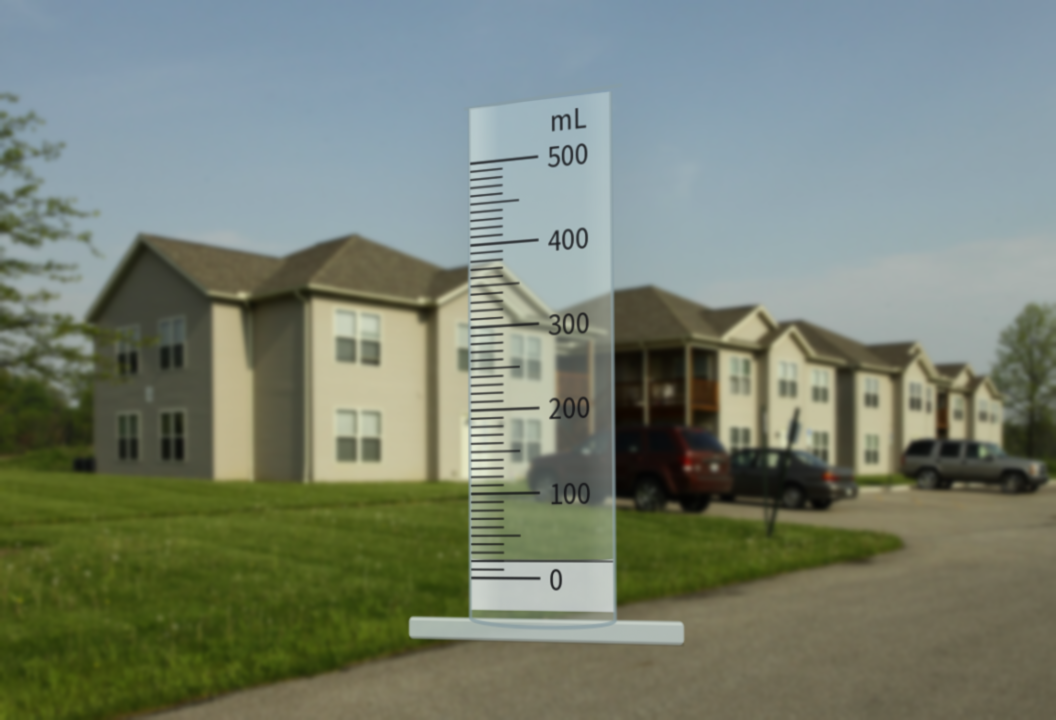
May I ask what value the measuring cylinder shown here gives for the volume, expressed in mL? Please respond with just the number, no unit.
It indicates 20
